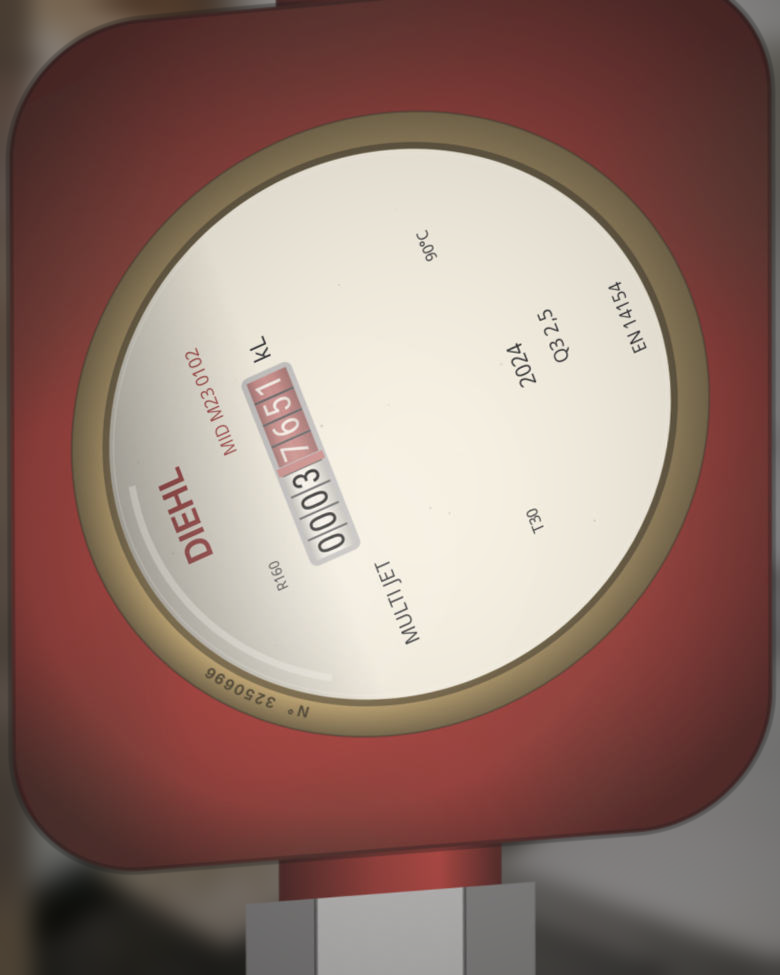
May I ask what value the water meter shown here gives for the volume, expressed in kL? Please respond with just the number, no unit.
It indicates 3.7651
